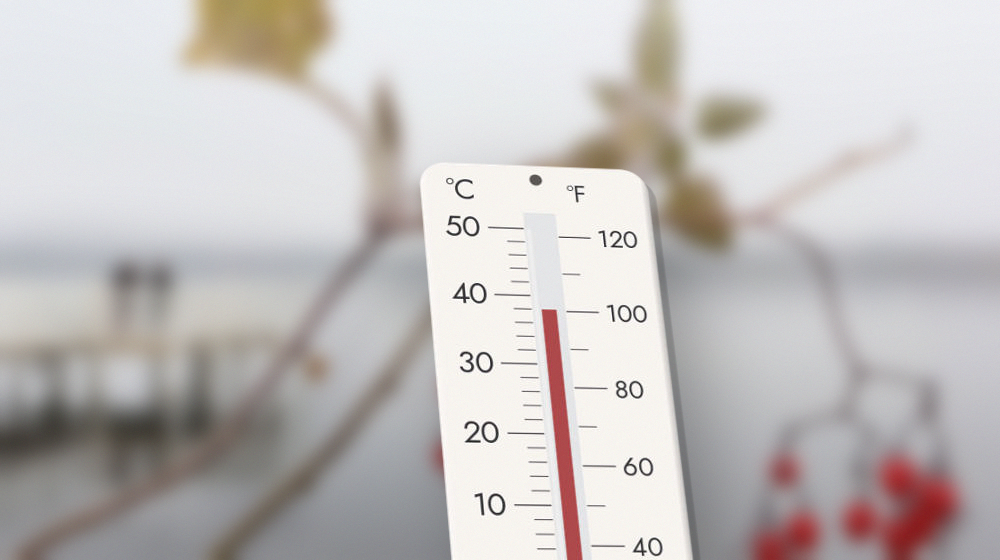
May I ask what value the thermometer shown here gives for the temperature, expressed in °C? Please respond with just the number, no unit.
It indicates 38
